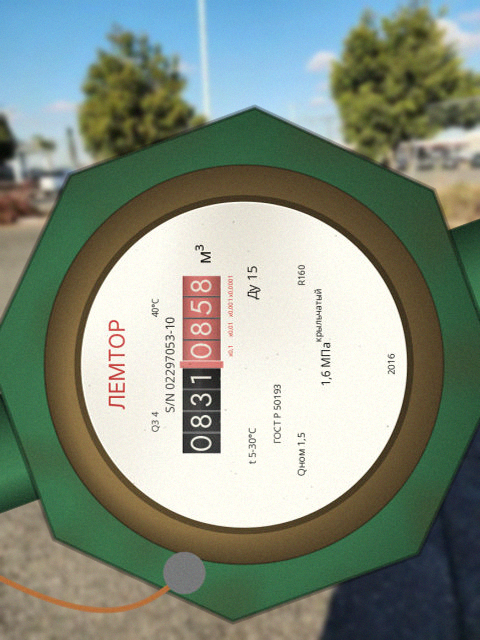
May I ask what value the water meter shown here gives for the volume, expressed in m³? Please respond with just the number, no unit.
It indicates 831.0858
